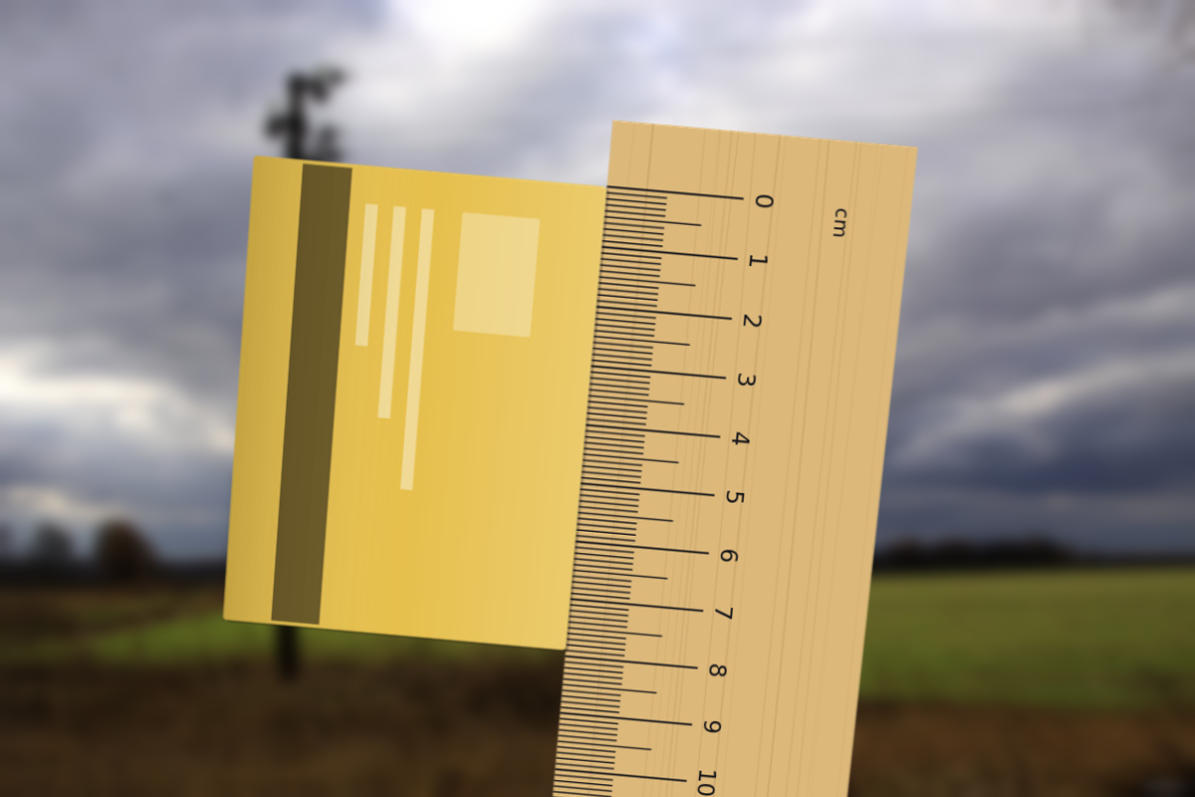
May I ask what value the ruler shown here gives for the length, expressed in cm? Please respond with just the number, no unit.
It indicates 7.9
